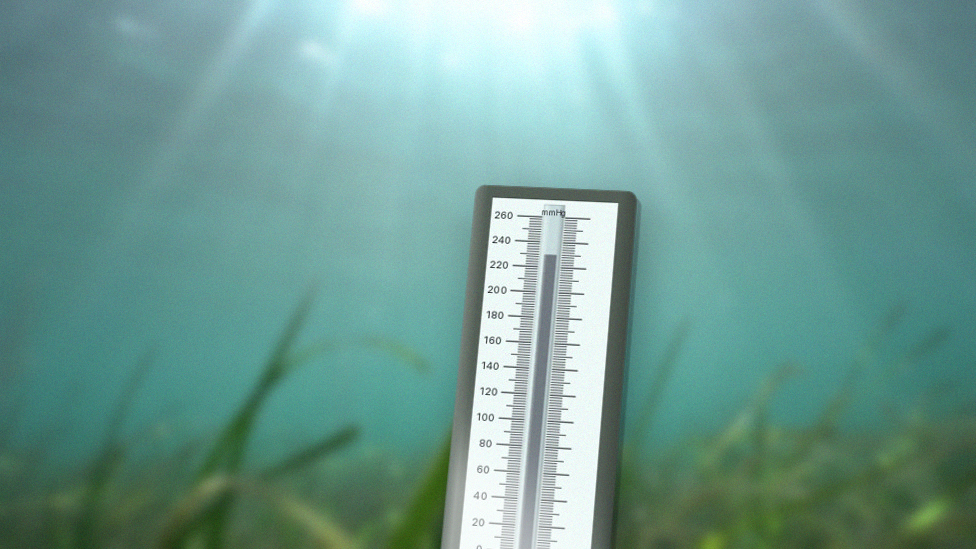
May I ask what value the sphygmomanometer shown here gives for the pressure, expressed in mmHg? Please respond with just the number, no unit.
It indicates 230
